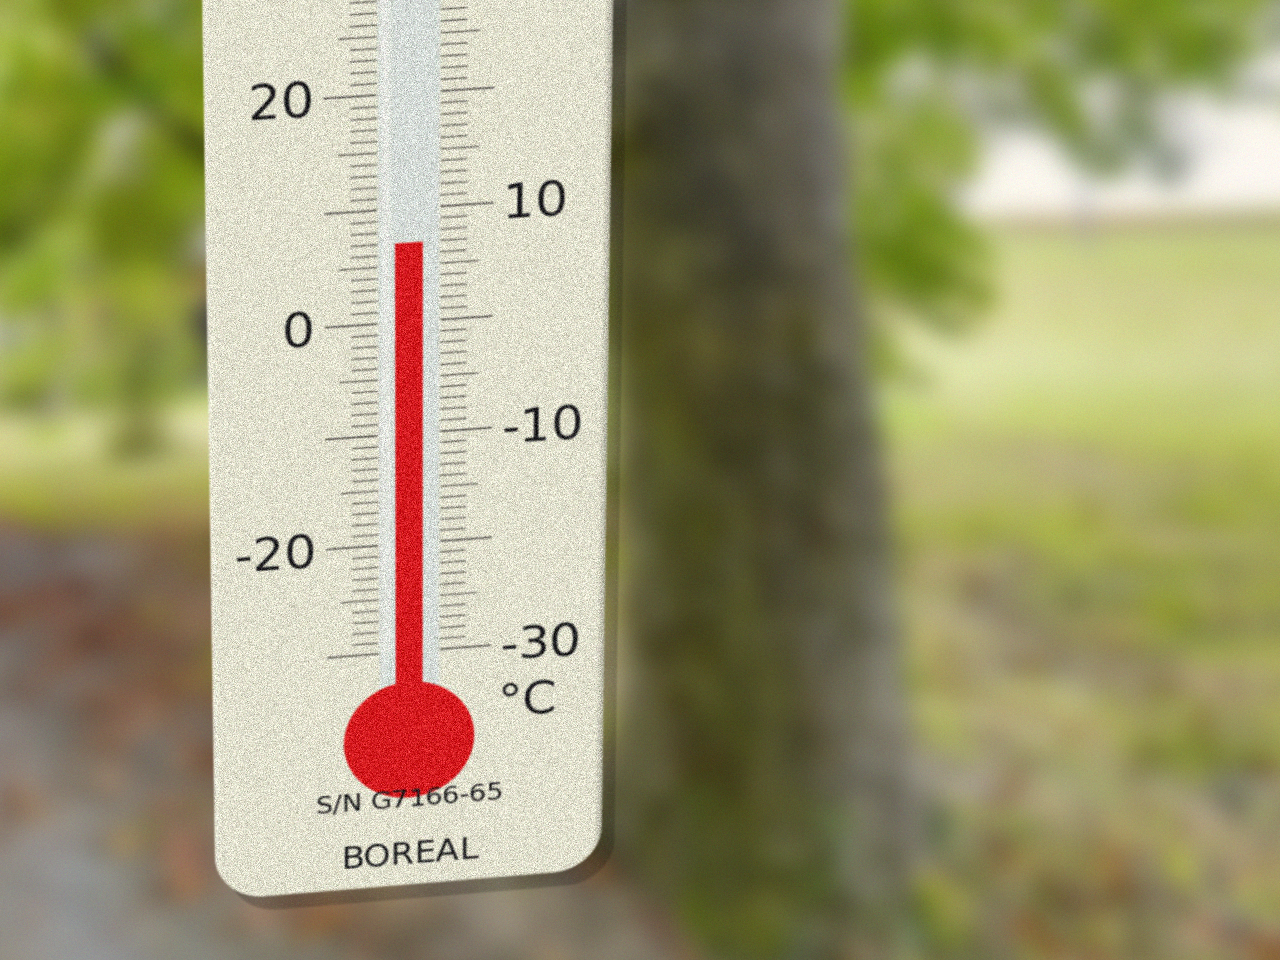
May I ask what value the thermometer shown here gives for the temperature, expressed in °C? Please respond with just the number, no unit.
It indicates 7
